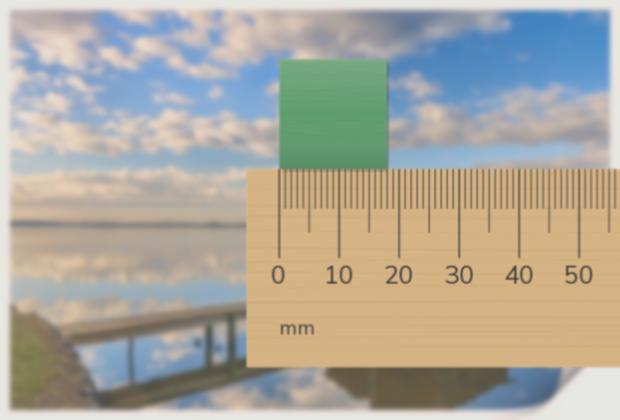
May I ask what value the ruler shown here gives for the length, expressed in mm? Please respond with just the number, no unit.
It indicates 18
